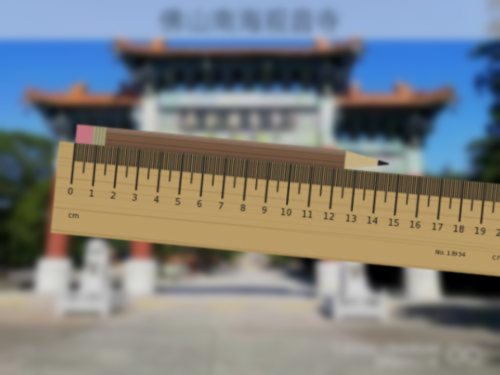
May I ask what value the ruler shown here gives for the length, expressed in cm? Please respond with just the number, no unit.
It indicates 14.5
